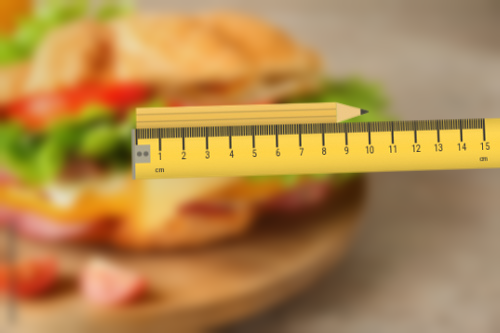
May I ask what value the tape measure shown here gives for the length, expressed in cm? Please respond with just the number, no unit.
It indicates 10
